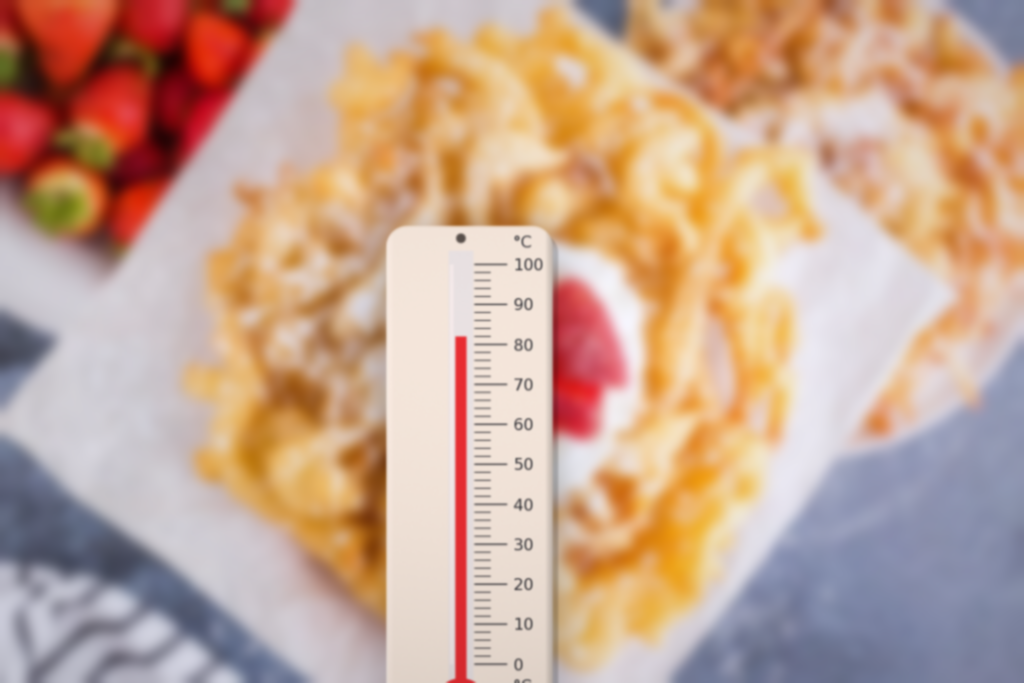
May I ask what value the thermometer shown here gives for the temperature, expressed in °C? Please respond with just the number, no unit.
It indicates 82
